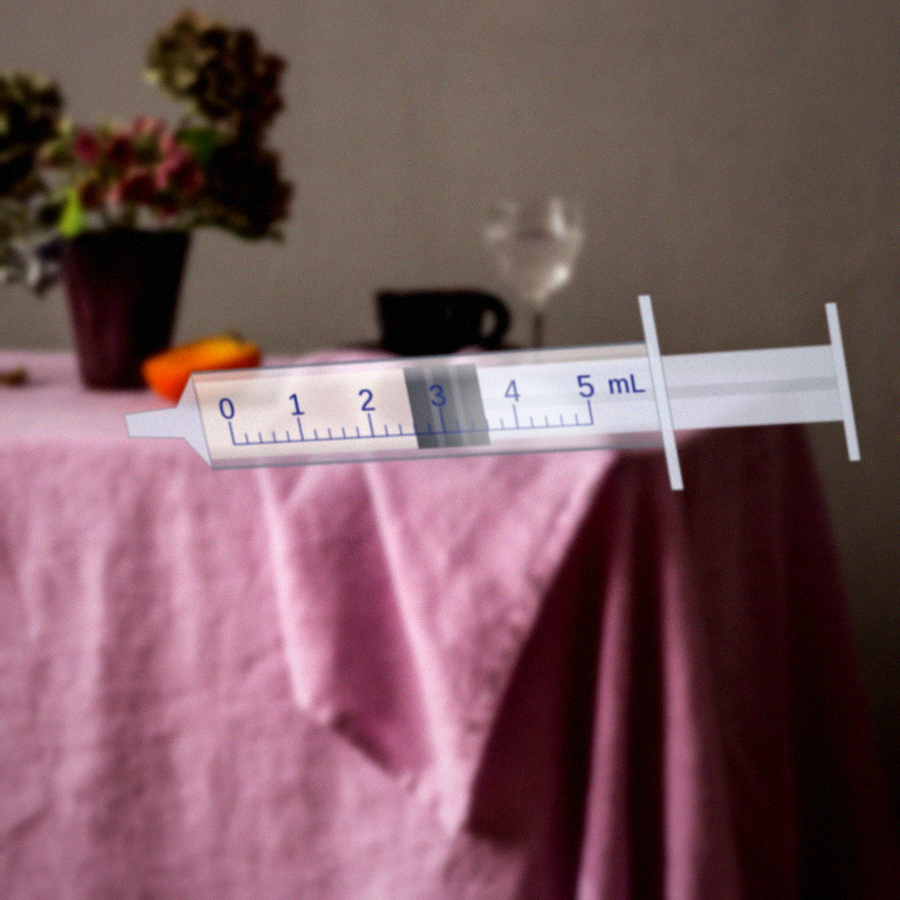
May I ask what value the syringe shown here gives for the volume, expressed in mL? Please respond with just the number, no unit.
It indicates 2.6
